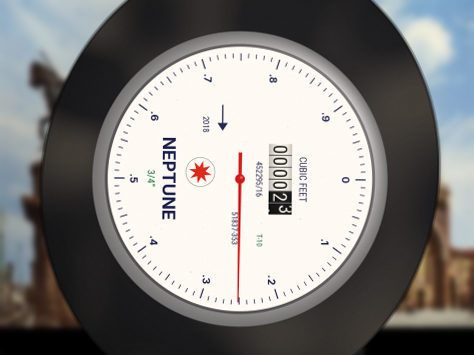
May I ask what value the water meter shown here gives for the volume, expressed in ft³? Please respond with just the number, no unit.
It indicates 23.25
